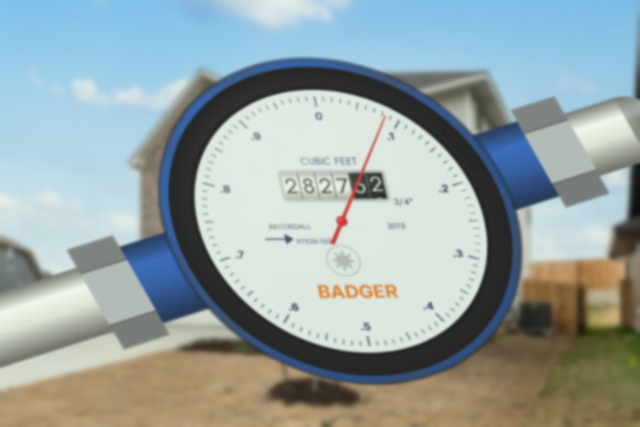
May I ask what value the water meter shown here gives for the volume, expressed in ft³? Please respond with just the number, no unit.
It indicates 282762.08
